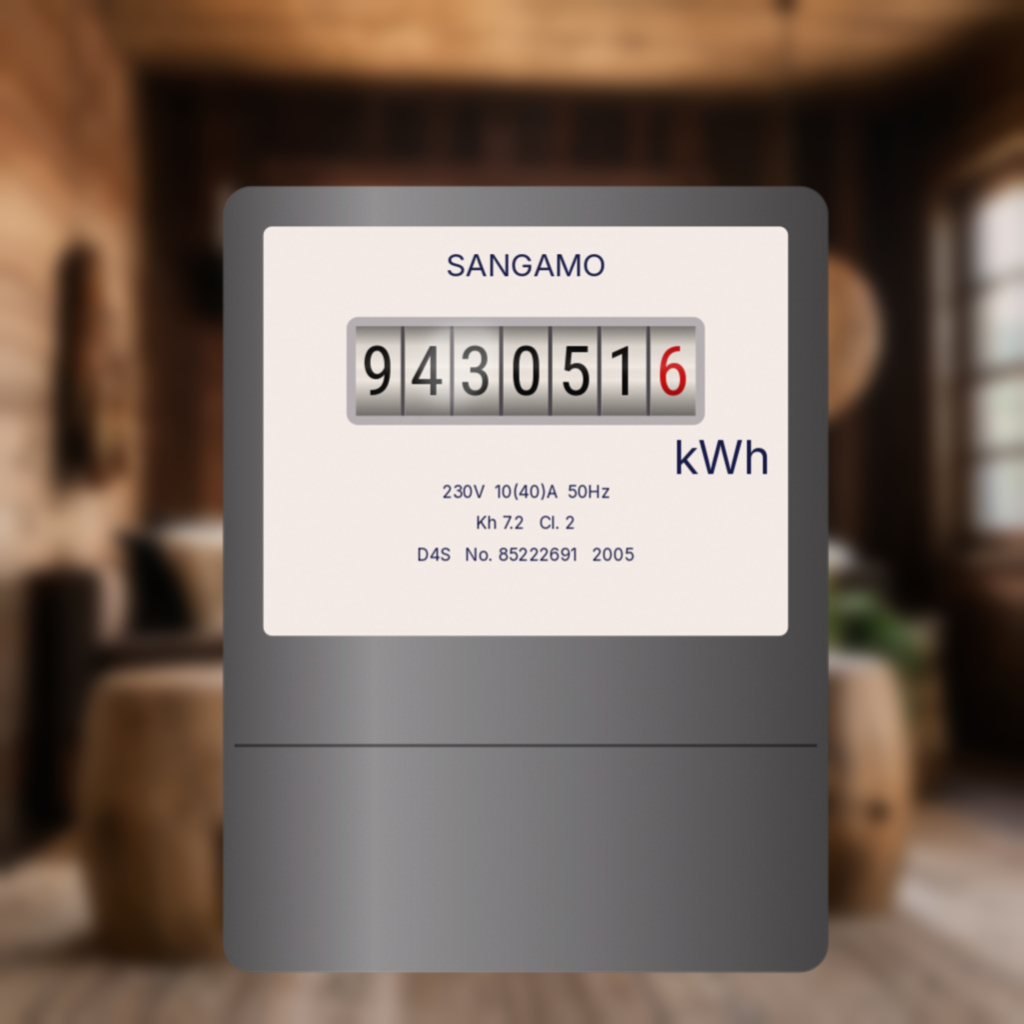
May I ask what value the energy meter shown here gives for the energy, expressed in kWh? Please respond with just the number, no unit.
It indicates 943051.6
